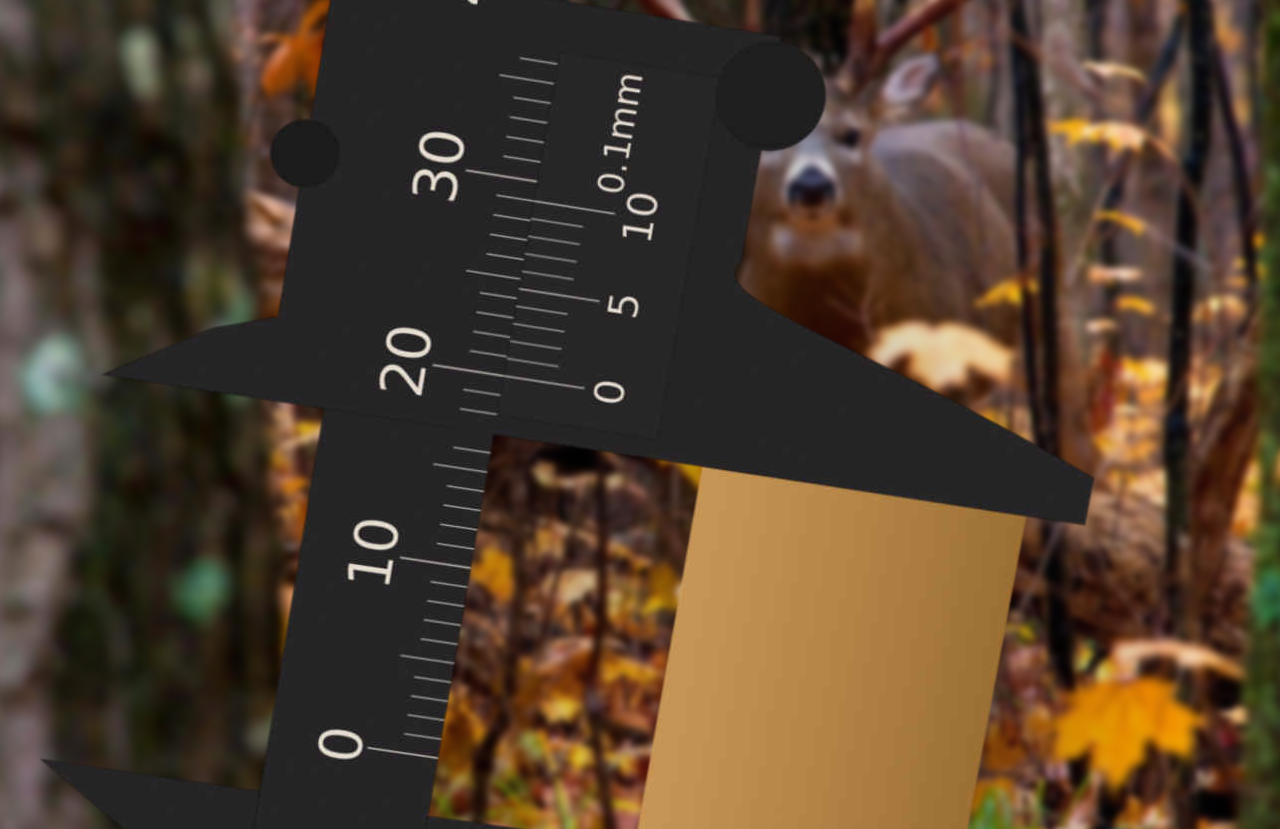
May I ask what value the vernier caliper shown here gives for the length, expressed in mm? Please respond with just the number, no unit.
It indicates 20.0
